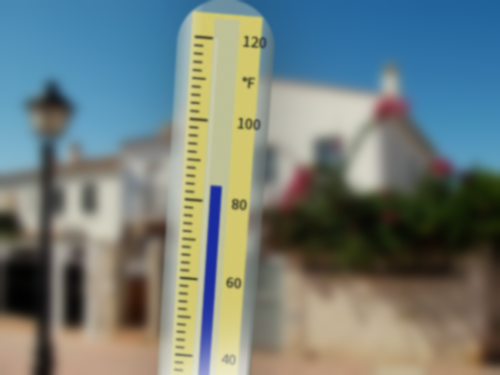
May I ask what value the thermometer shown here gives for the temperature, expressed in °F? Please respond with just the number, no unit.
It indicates 84
